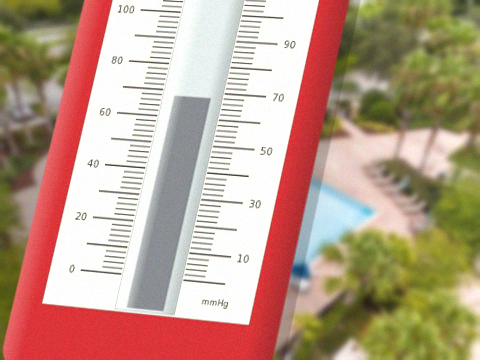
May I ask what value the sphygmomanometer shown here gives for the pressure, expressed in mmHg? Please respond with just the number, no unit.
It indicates 68
